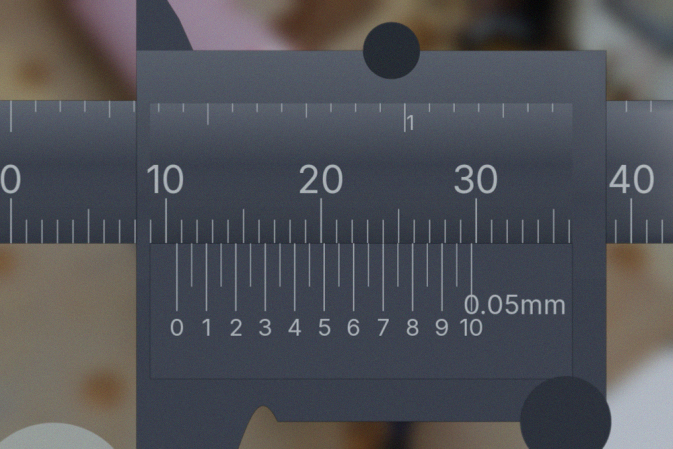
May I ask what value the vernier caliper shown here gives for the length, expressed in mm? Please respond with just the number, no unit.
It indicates 10.7
